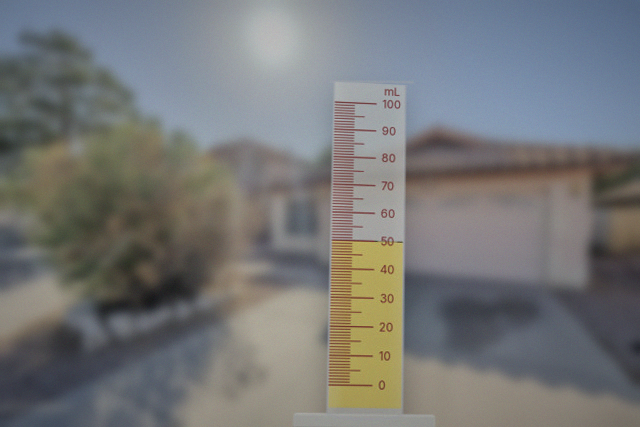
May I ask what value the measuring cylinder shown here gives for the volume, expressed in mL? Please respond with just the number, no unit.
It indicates 50
